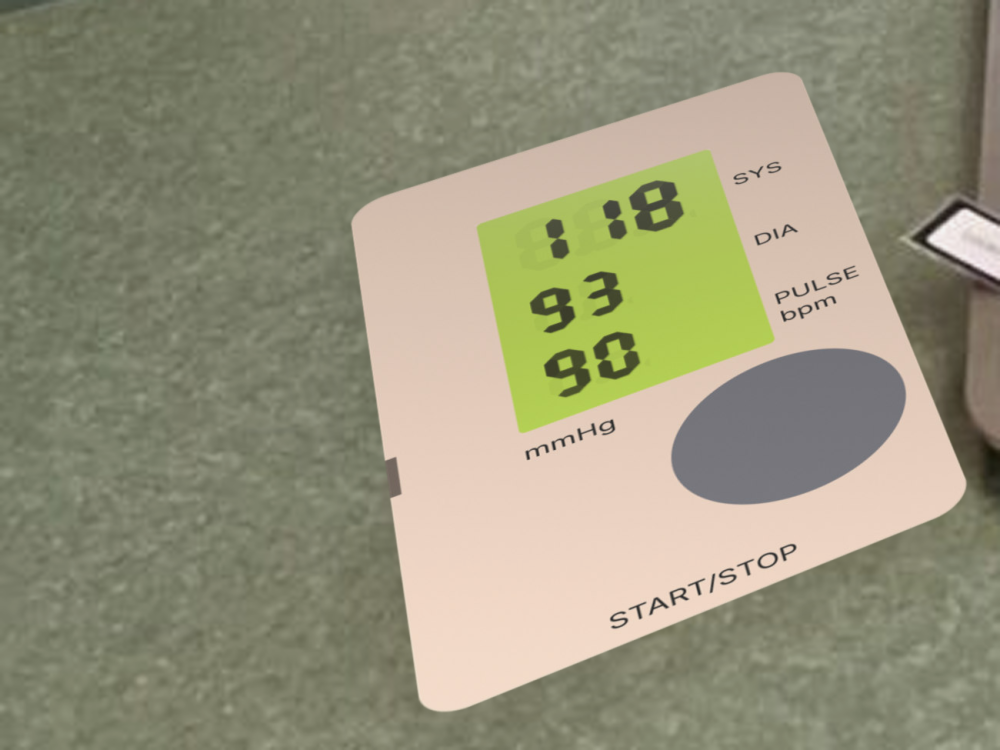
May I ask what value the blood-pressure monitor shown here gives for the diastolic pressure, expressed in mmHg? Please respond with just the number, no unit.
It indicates 93
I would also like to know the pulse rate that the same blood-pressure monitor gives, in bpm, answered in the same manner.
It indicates 90
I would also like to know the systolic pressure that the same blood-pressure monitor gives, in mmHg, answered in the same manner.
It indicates 118
